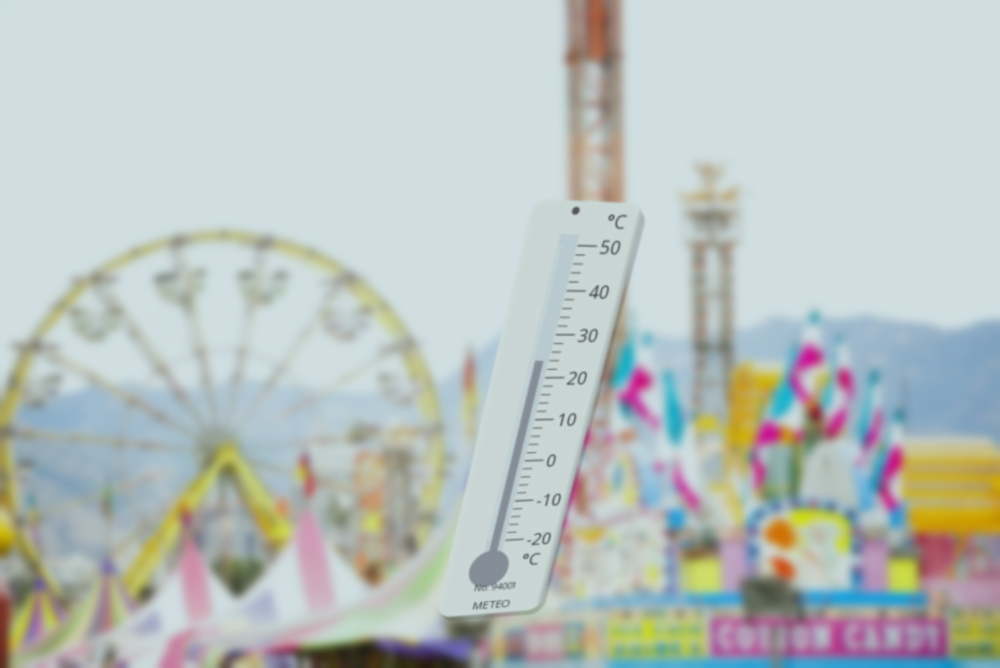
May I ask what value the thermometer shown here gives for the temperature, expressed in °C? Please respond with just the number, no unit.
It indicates 24
